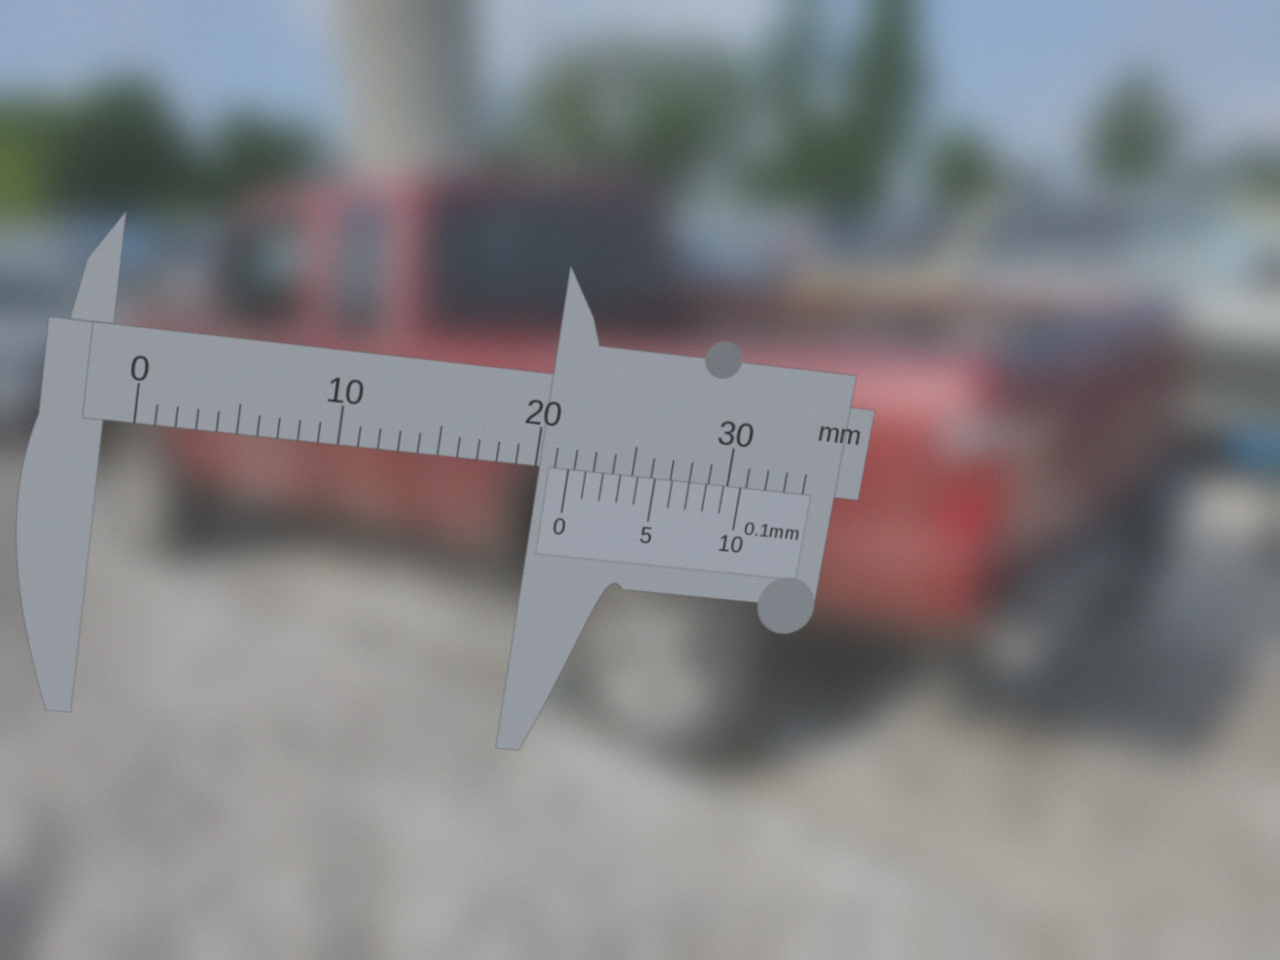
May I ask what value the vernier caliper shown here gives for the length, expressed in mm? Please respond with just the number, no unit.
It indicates 21.7
